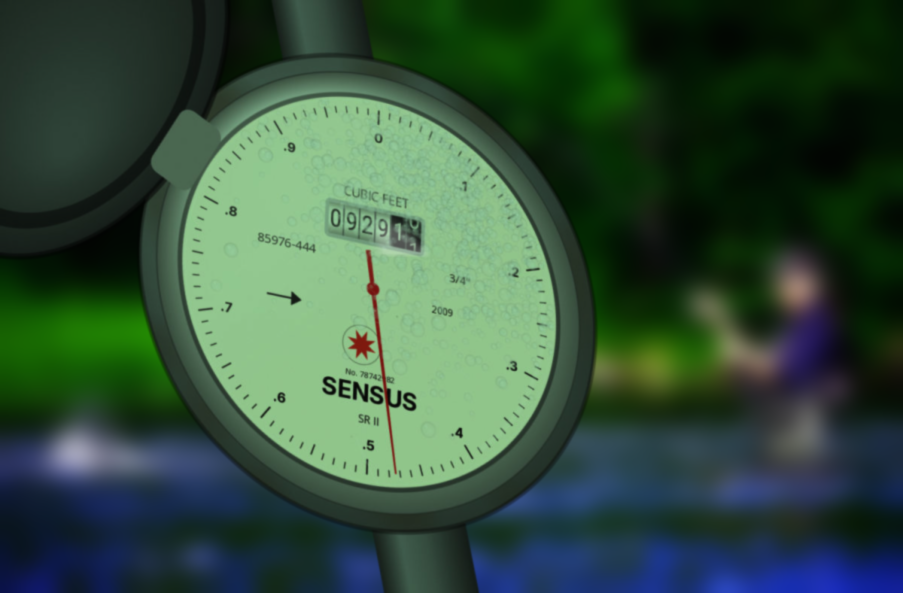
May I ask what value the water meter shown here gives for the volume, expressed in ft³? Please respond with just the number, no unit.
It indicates 92910.47
